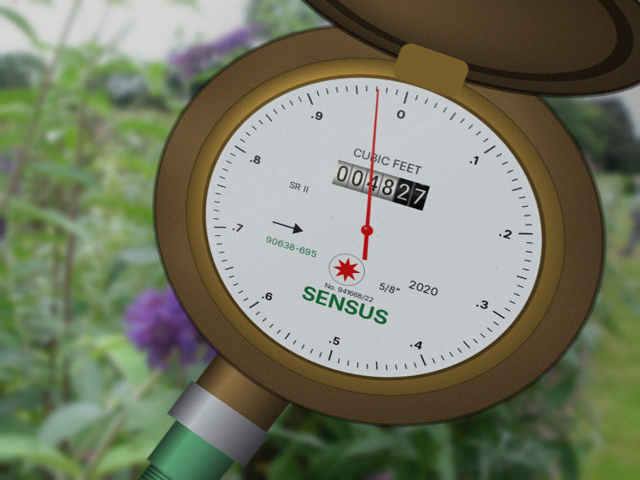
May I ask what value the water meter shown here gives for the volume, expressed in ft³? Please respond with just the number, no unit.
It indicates 4826.97
